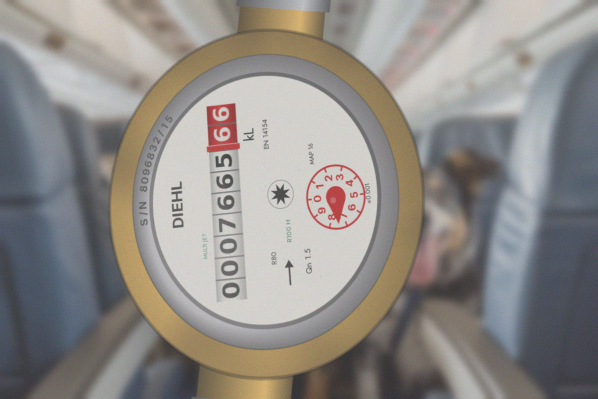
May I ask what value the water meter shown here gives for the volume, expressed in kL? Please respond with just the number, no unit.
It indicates 7665.667
